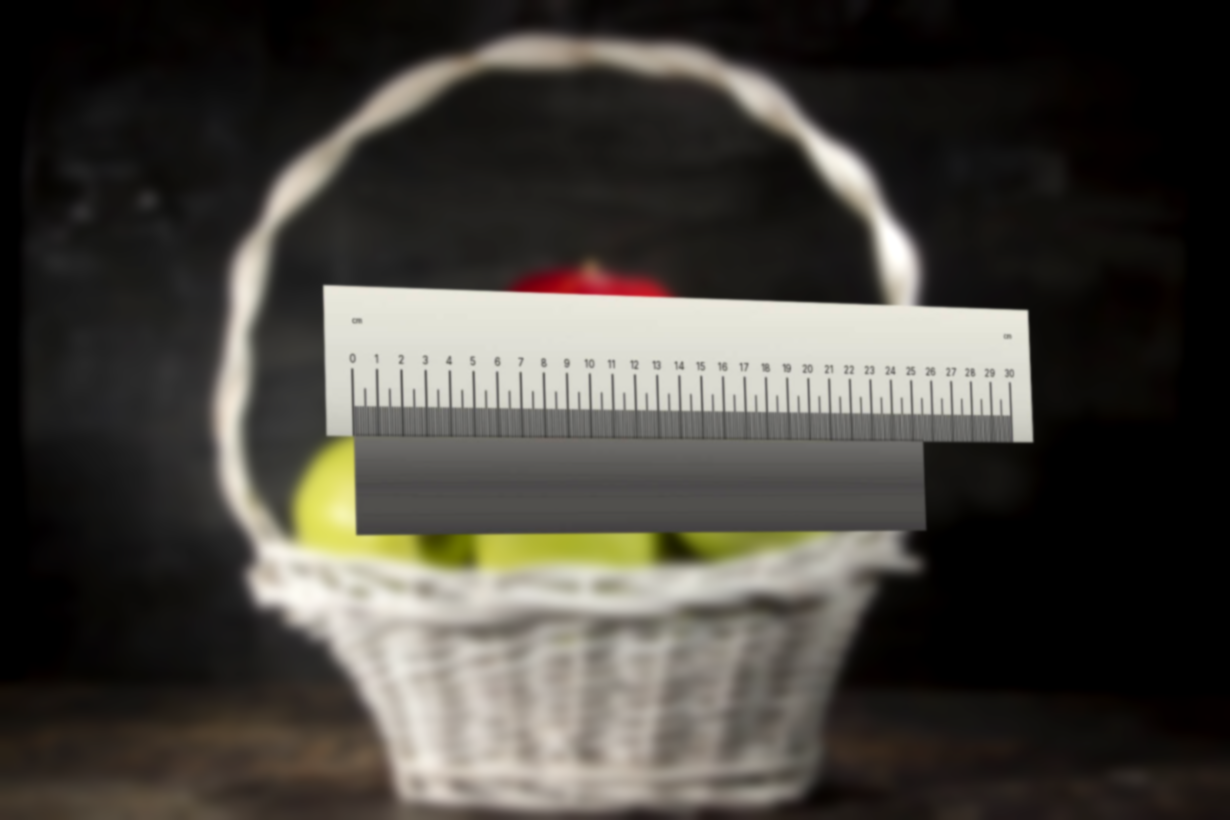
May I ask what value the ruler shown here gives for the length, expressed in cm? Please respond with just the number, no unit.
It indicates 25.5
